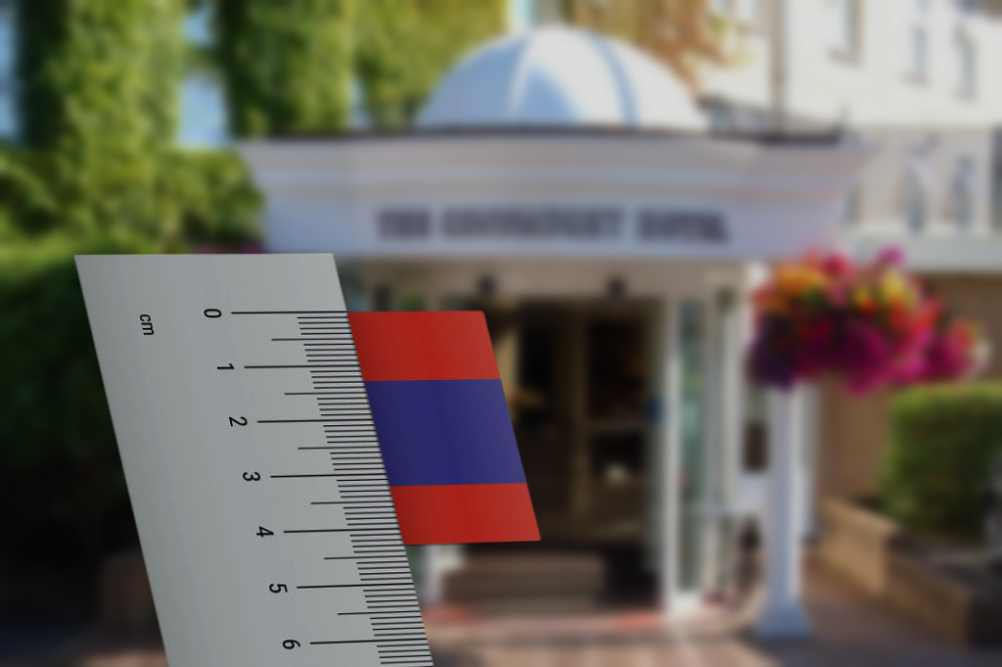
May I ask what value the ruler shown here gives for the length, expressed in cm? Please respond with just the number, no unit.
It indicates 4.3
